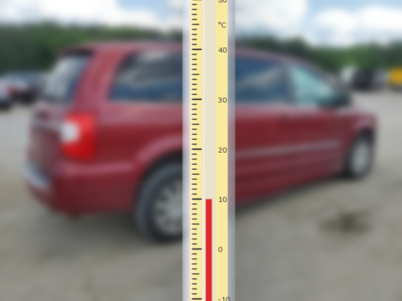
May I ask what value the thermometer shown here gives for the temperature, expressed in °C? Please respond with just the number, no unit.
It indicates 10
